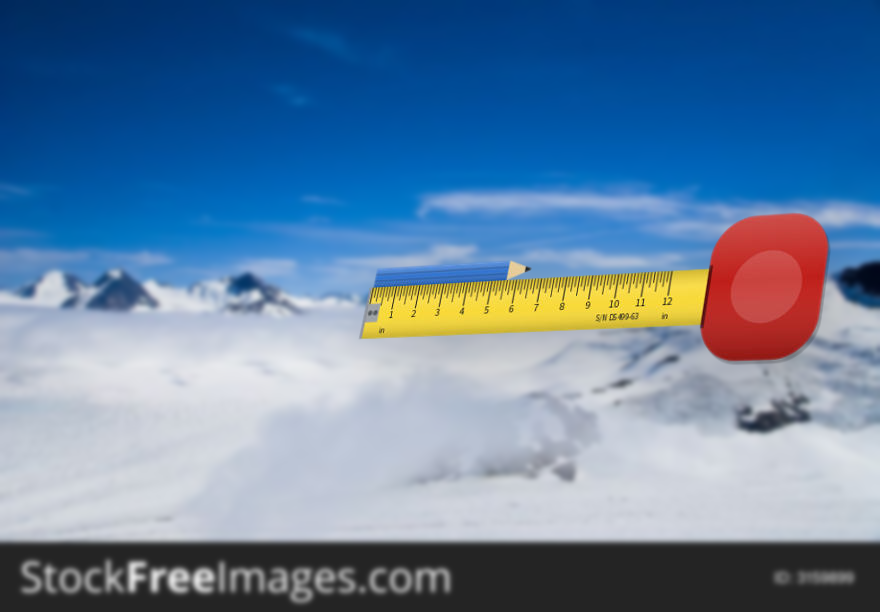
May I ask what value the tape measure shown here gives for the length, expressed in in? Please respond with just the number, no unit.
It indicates 6.5
